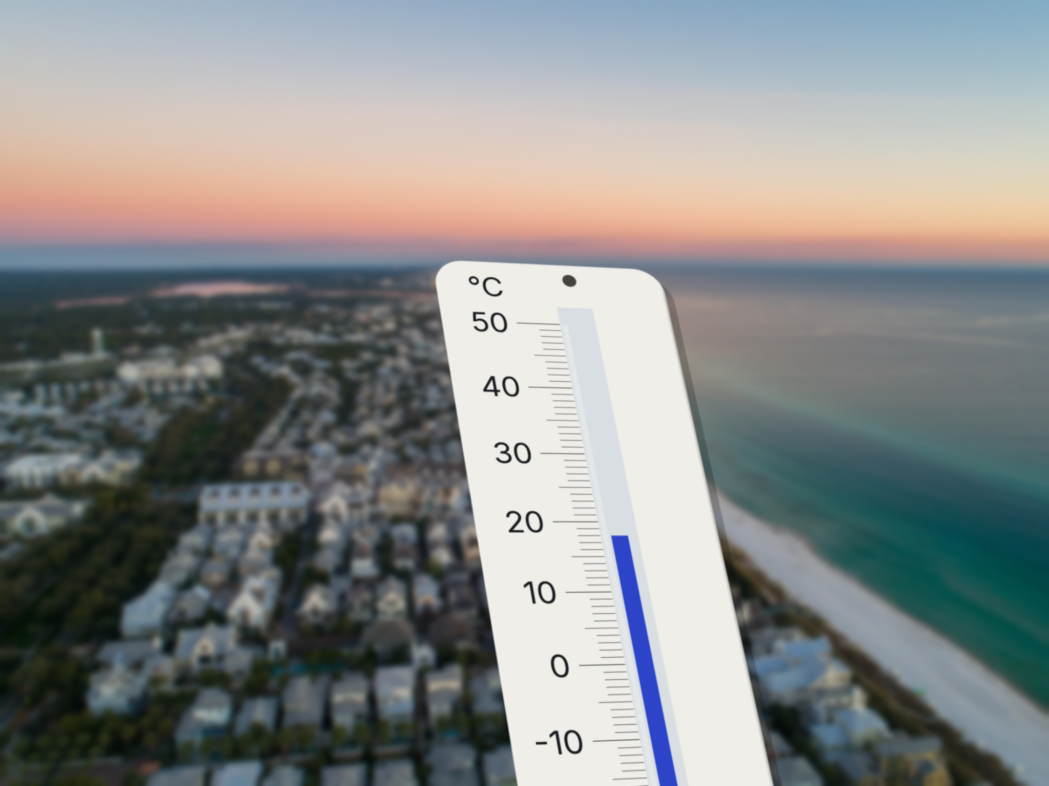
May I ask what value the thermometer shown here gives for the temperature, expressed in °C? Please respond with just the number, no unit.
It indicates 18
